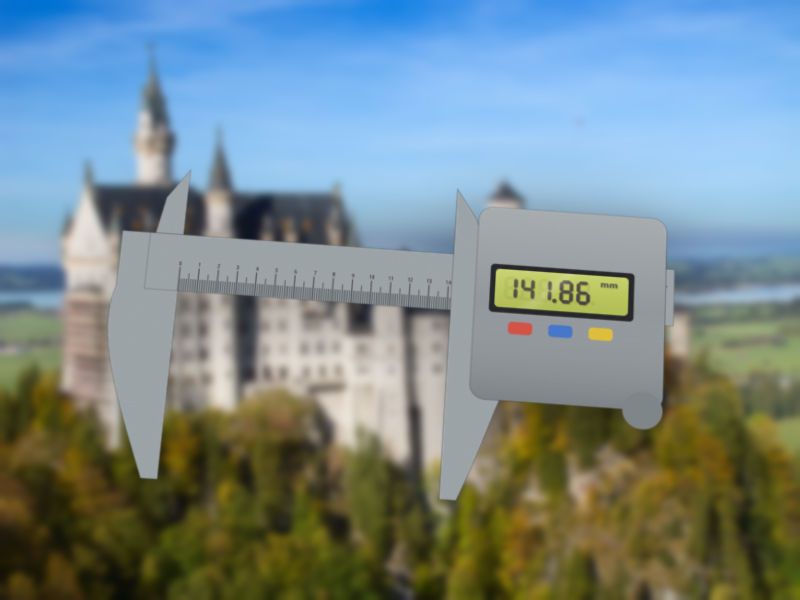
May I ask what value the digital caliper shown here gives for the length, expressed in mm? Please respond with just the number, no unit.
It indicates 141.86
